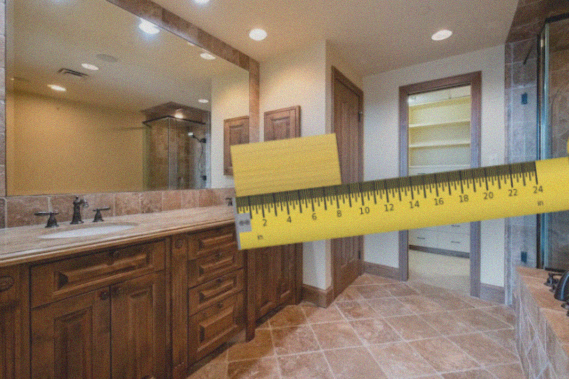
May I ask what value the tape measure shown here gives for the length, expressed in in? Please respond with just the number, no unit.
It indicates 8.5
